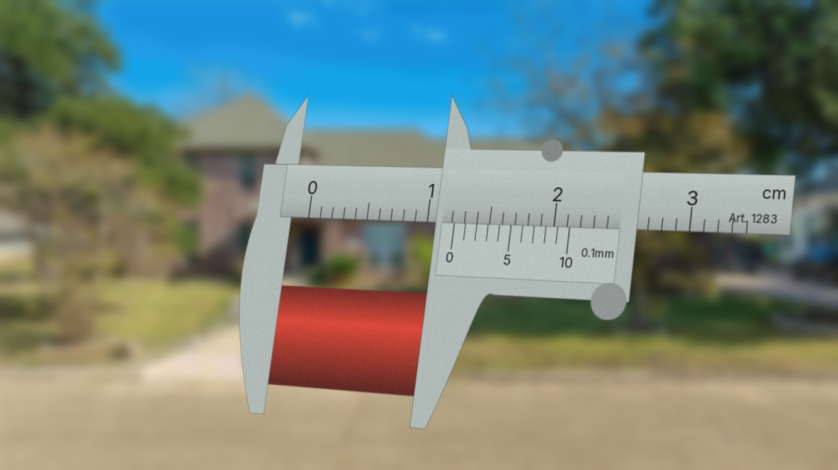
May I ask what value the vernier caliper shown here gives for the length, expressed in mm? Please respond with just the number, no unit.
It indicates 12.2
